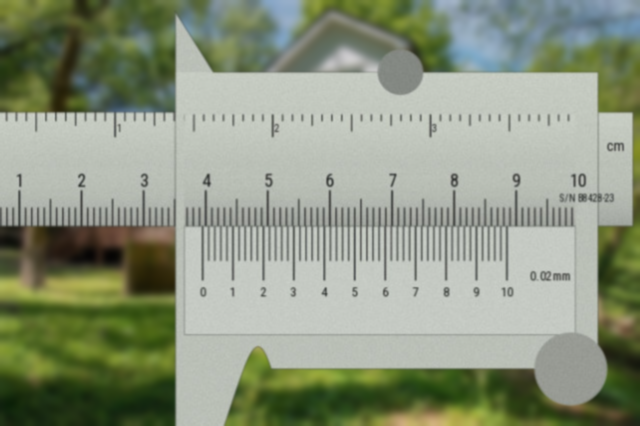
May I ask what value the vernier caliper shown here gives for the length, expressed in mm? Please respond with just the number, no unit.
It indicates 39.5
